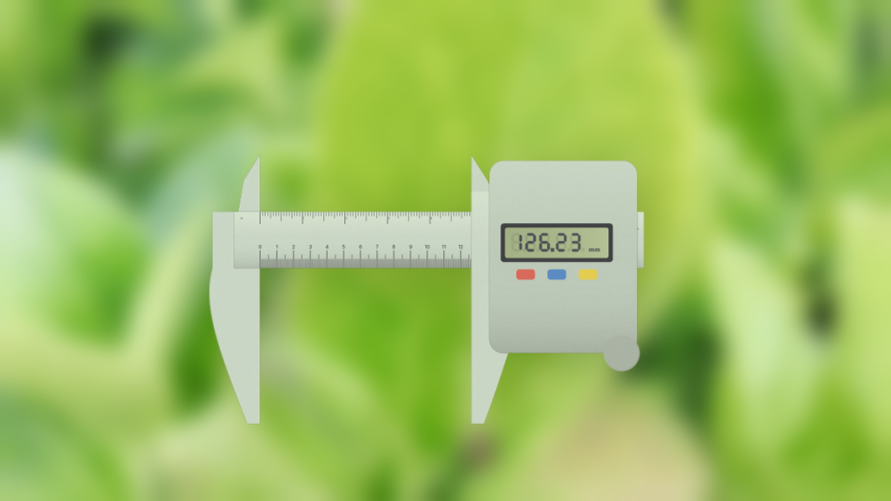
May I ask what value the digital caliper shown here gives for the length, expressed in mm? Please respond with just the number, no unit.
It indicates 126.23
